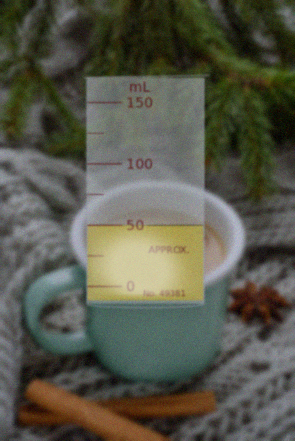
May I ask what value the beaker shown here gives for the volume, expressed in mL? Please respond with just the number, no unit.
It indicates 50
